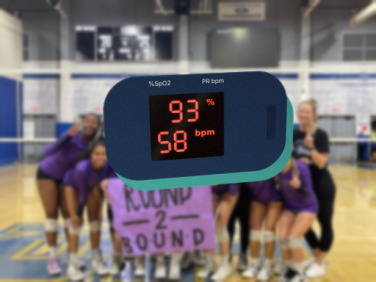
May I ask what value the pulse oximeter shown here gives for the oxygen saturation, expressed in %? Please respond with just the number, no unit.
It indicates 93
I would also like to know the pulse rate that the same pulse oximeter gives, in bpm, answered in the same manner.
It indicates 58
